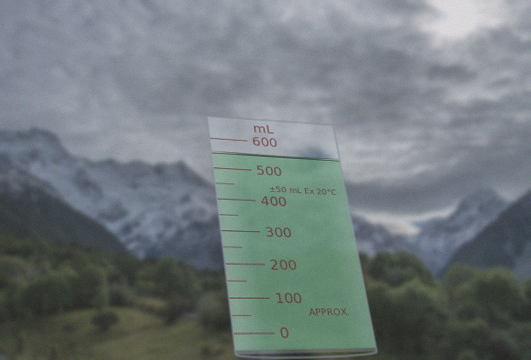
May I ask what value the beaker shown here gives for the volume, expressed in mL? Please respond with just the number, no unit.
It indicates 550
